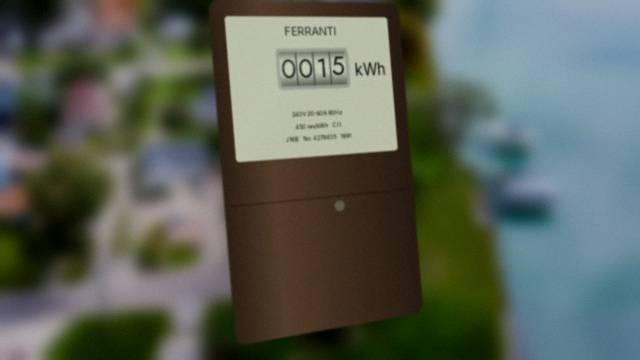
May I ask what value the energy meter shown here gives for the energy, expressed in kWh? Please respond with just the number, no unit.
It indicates 15
